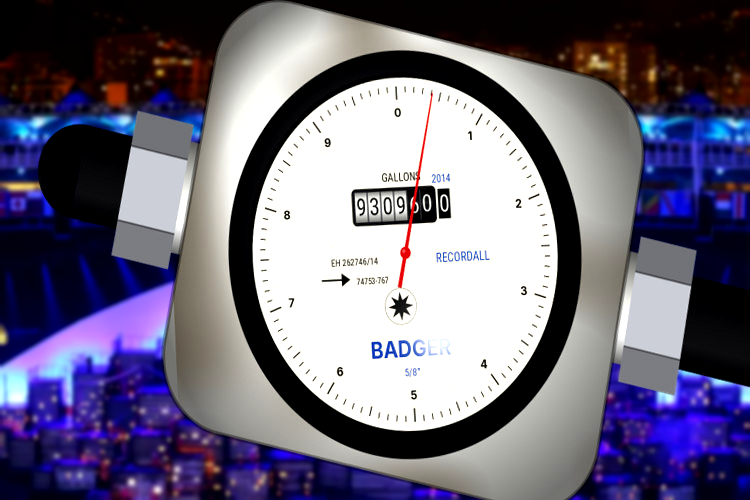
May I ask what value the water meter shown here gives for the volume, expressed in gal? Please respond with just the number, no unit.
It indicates 9309600.4
